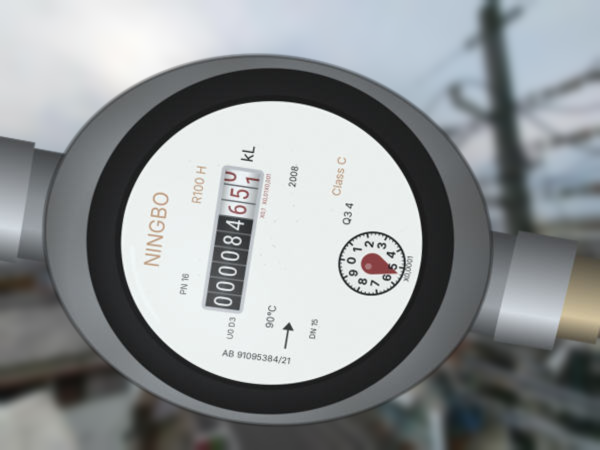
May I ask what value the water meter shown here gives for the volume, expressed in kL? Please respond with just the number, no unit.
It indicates 84.6505
